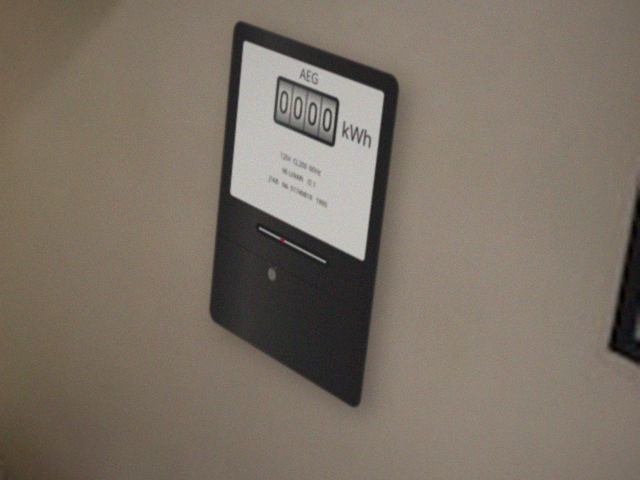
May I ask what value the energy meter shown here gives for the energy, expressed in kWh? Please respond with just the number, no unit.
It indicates 0
